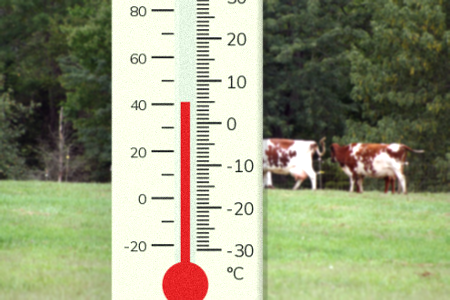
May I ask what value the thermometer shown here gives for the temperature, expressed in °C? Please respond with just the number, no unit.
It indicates 5
